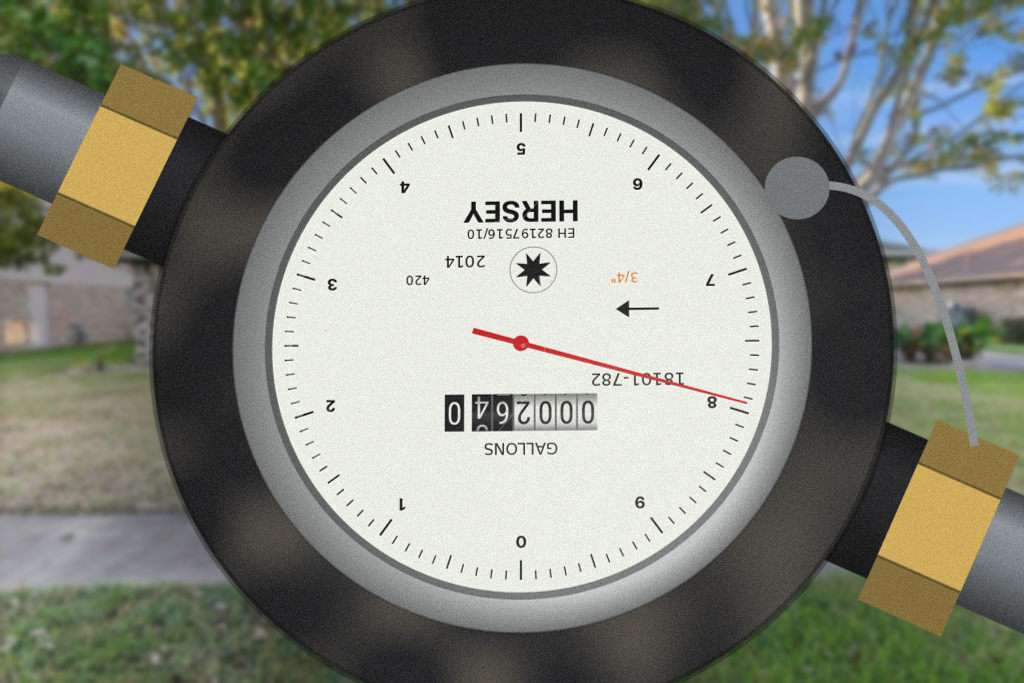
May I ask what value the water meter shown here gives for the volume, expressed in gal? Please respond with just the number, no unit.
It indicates 2637.9
